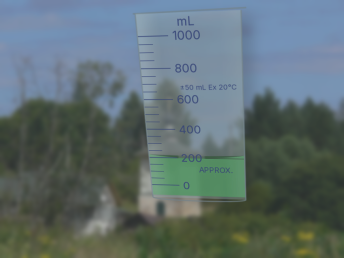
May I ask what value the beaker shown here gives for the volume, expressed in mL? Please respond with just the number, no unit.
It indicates 200
